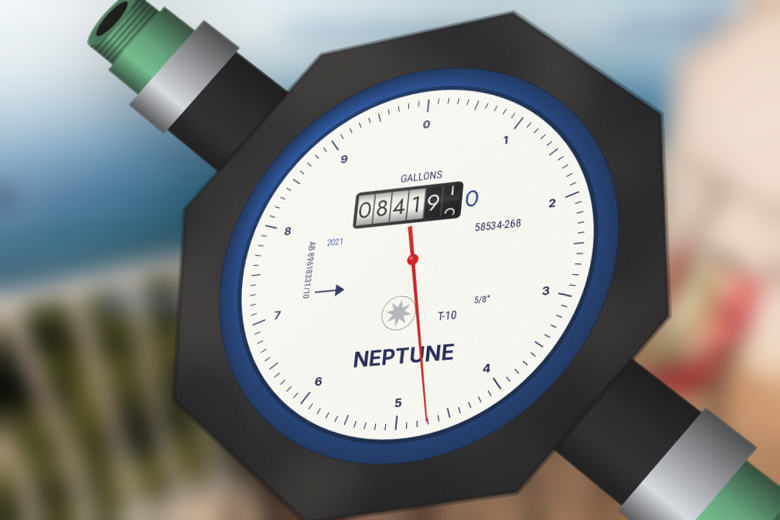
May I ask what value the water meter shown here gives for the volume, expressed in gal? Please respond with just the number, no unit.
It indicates 841914.7
